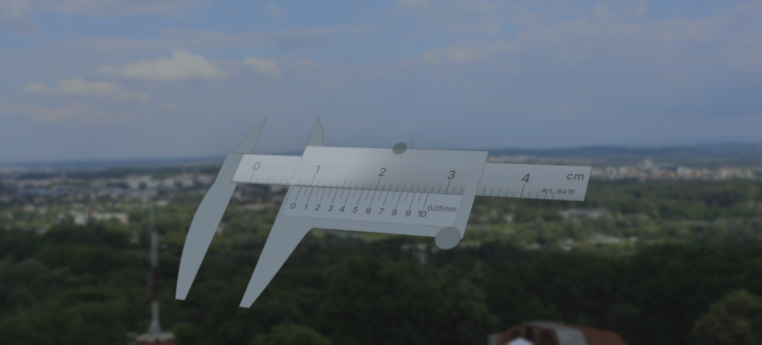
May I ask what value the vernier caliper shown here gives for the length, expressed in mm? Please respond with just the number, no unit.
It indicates 8.6
